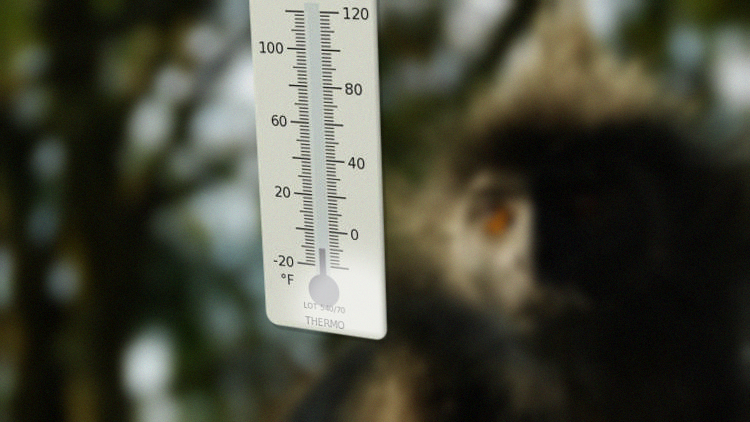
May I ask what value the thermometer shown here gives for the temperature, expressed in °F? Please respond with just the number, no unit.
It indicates -10
